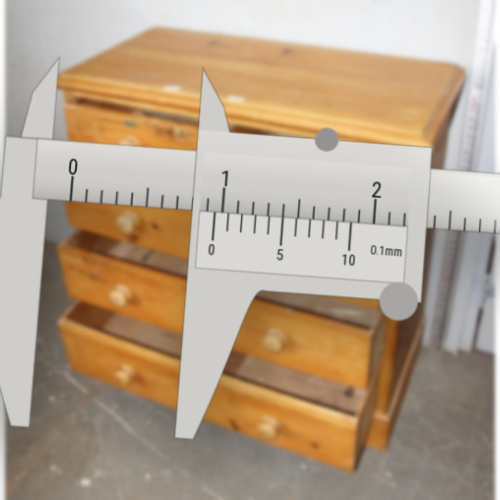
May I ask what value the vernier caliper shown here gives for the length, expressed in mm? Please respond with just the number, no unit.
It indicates 9.5
